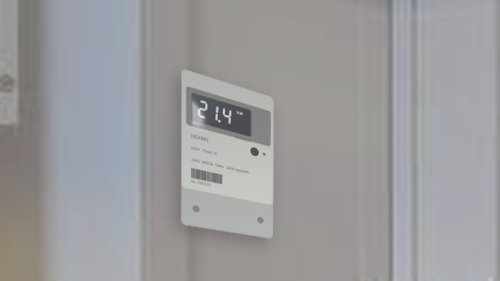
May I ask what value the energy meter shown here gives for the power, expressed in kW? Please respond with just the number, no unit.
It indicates 21.4
